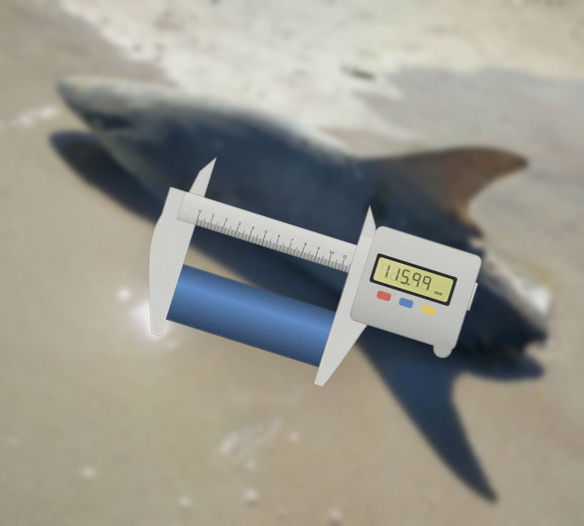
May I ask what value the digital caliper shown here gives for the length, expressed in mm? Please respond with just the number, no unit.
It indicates 115.99
